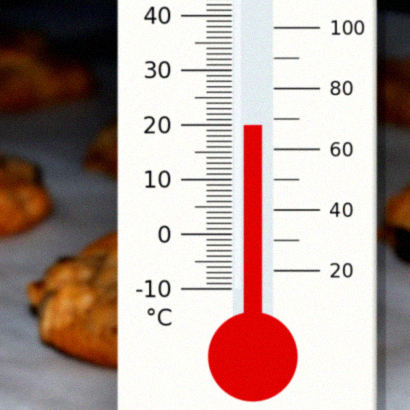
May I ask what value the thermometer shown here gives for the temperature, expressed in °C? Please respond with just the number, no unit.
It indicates 20
